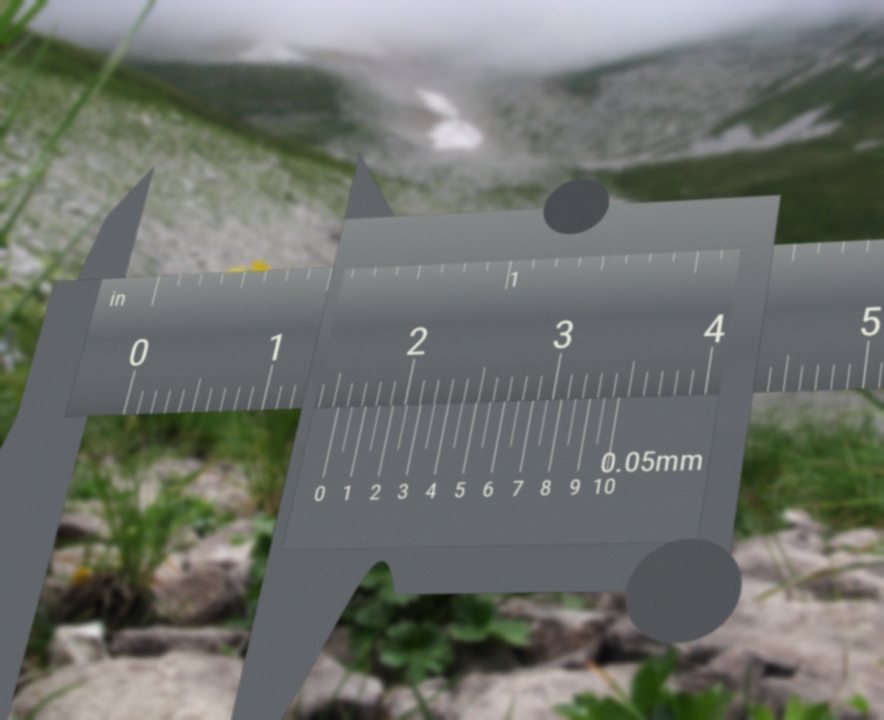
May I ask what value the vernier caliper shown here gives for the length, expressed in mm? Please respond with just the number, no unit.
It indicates 15.4
